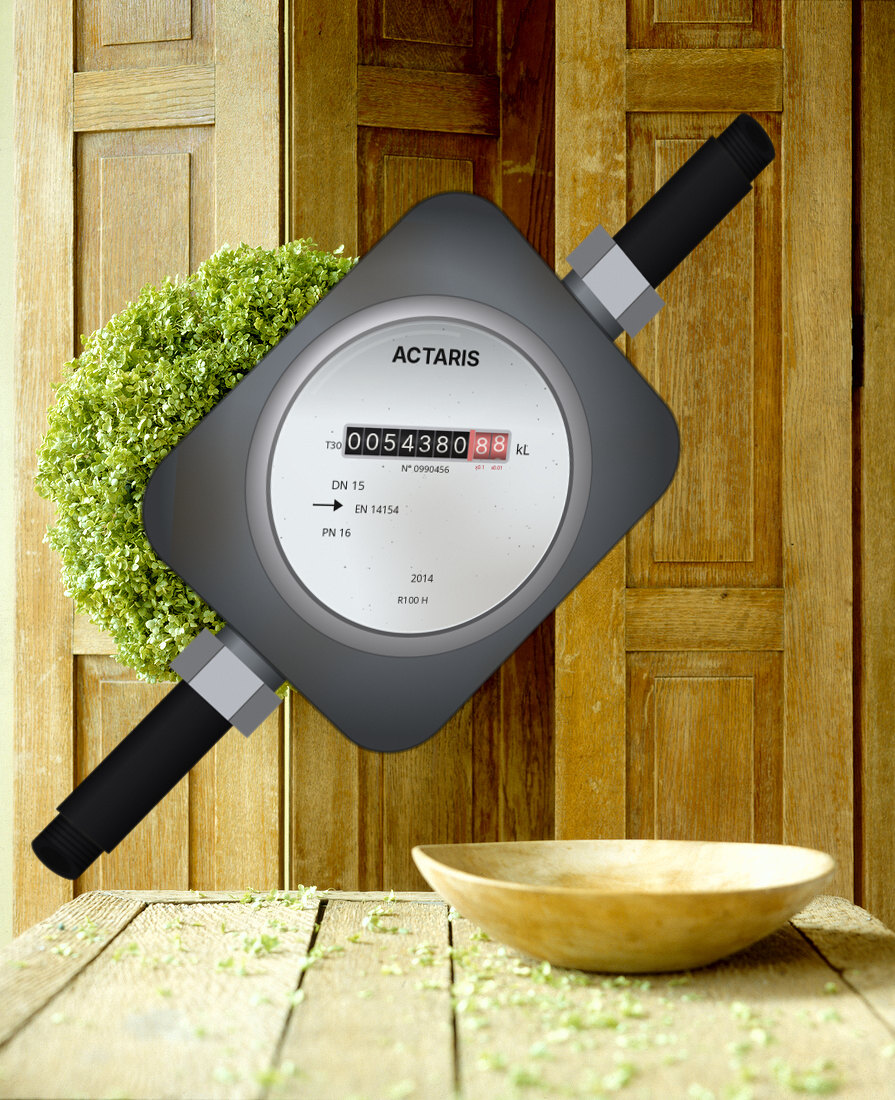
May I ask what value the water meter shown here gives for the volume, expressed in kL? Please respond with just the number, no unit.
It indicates 54380.88
